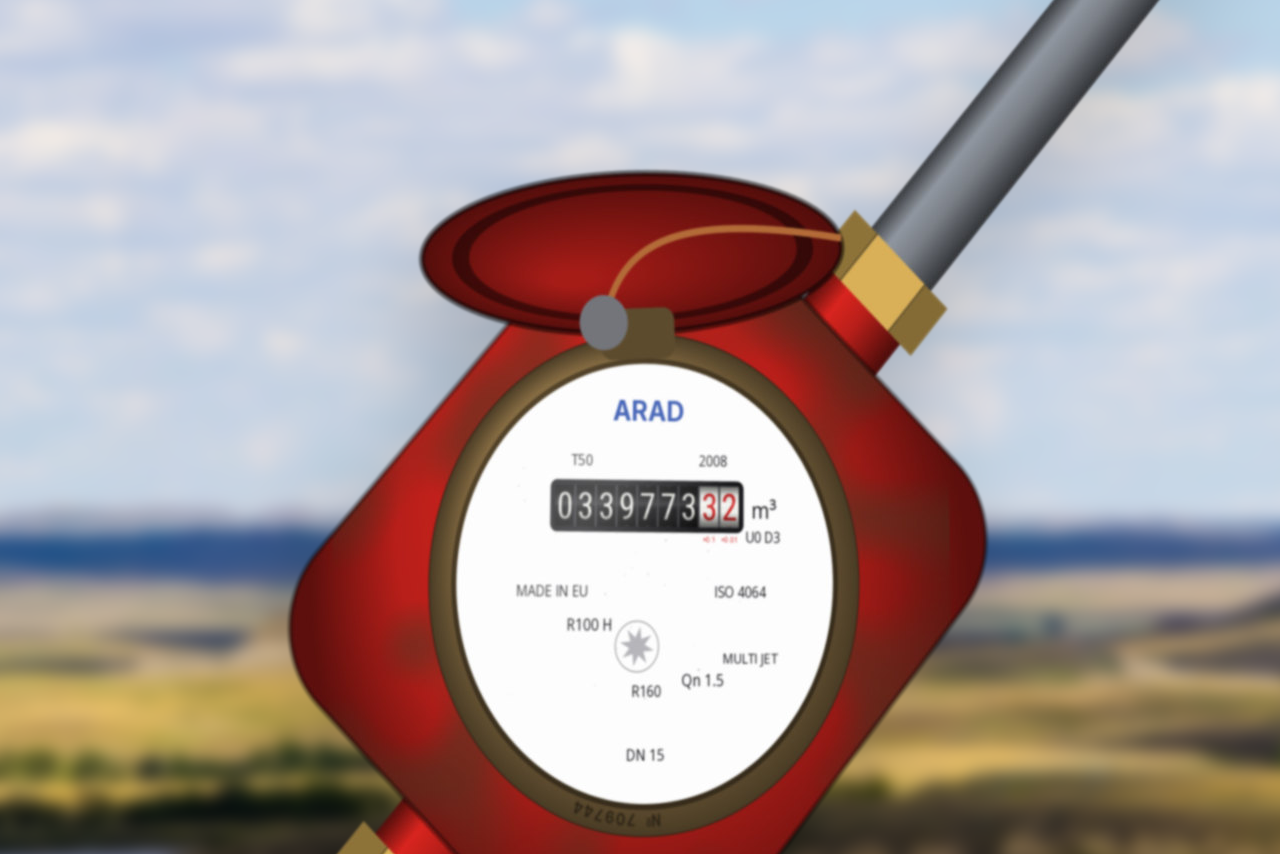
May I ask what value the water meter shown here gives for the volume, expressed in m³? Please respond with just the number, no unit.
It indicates 339773.32
